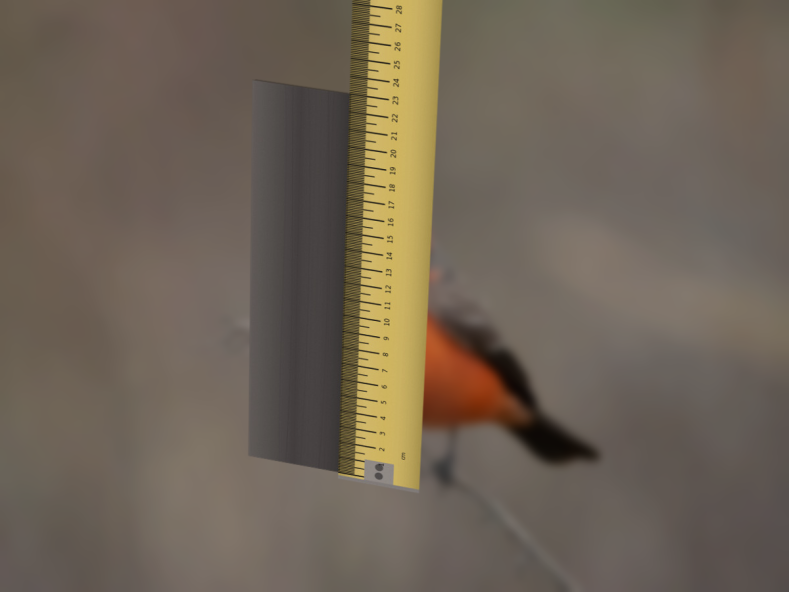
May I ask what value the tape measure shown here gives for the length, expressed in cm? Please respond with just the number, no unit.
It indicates 23
